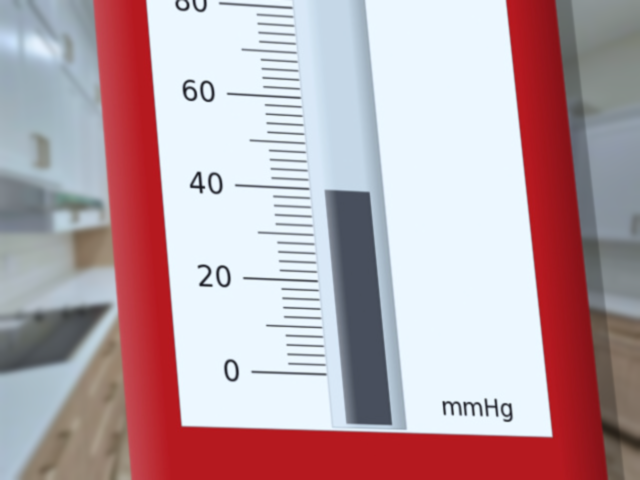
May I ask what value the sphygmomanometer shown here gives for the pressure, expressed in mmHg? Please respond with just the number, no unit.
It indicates 40
